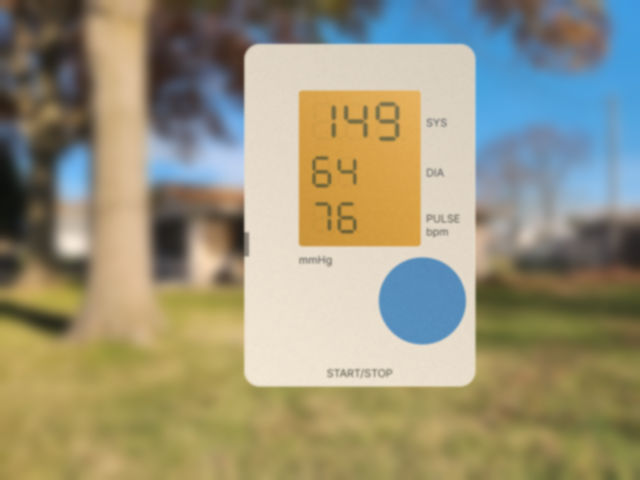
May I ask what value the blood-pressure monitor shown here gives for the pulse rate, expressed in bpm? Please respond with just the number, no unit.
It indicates 76
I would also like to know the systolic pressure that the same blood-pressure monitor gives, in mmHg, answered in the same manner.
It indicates 149
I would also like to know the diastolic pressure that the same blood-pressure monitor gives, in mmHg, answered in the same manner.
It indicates 64
